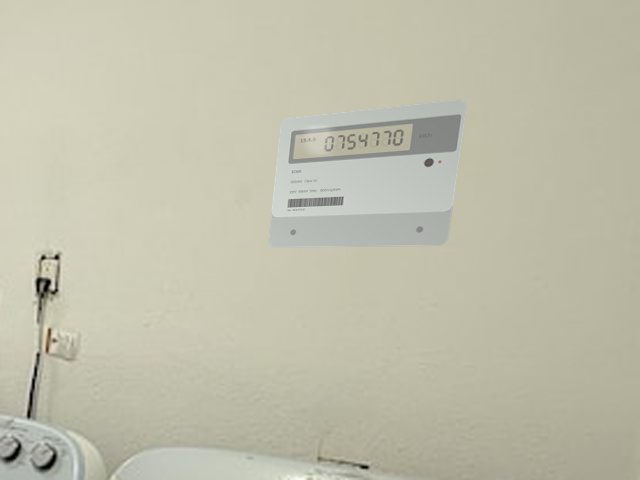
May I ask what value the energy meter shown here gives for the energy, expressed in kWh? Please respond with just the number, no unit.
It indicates 754770
